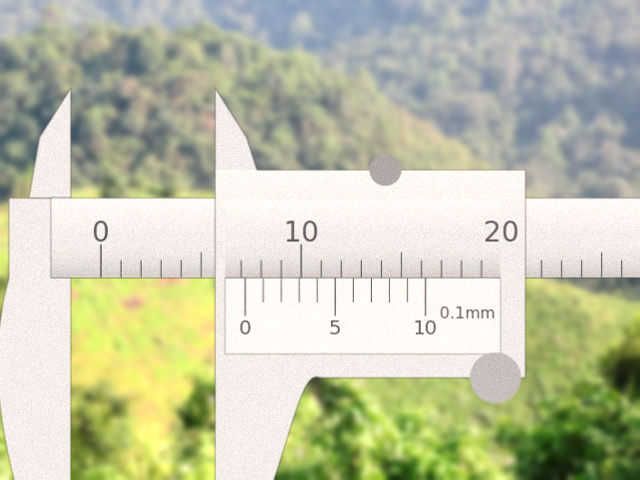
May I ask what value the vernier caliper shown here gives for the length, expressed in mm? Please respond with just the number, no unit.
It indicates 7.2
